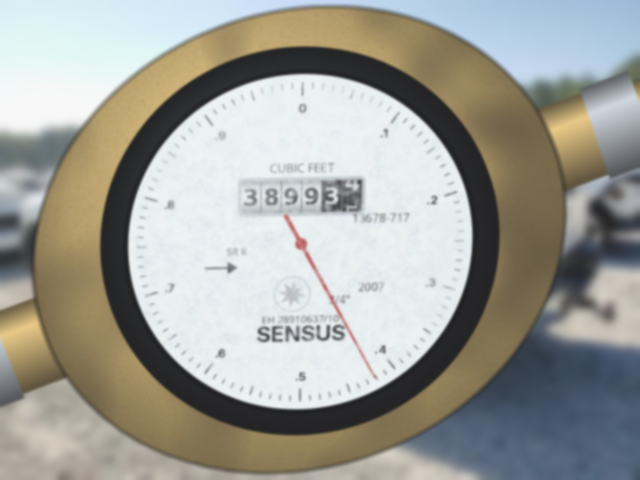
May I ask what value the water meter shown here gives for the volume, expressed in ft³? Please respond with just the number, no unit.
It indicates 389934.42
